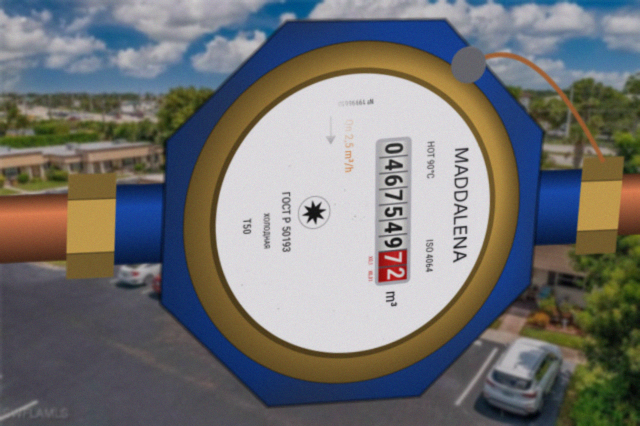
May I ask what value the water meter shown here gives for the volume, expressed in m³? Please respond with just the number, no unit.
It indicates 467549.72
